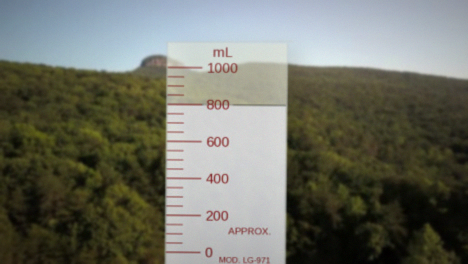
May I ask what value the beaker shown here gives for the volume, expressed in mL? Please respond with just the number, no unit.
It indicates 800
